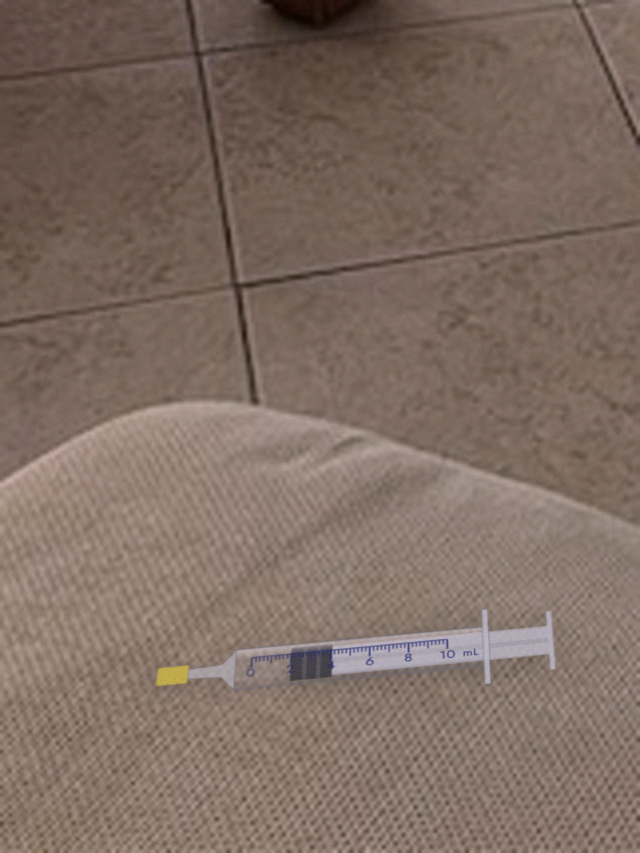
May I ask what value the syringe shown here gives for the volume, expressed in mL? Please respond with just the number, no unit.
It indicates 2
